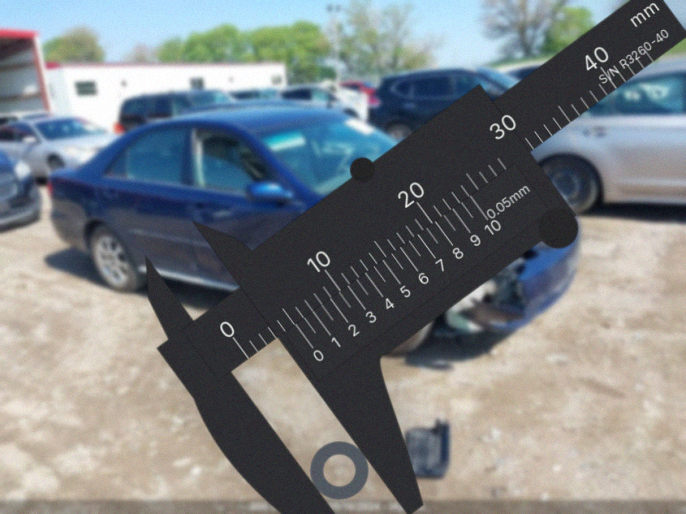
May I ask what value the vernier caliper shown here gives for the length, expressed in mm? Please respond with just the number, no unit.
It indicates 5.1
